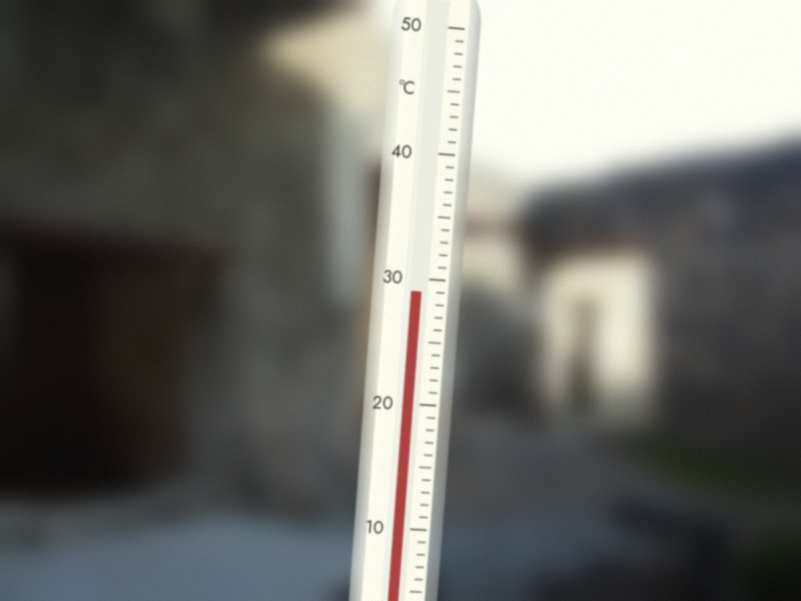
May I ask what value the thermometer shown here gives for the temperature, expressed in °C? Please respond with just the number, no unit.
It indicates 29
